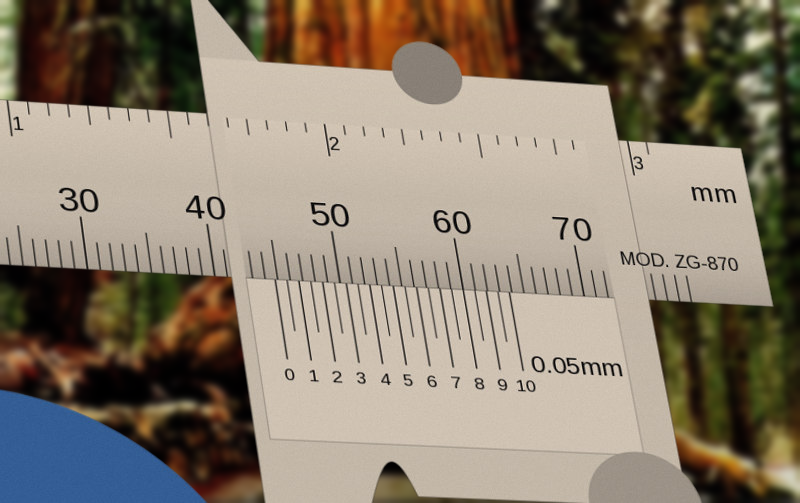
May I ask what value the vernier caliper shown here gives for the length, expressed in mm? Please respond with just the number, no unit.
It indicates 44.8
